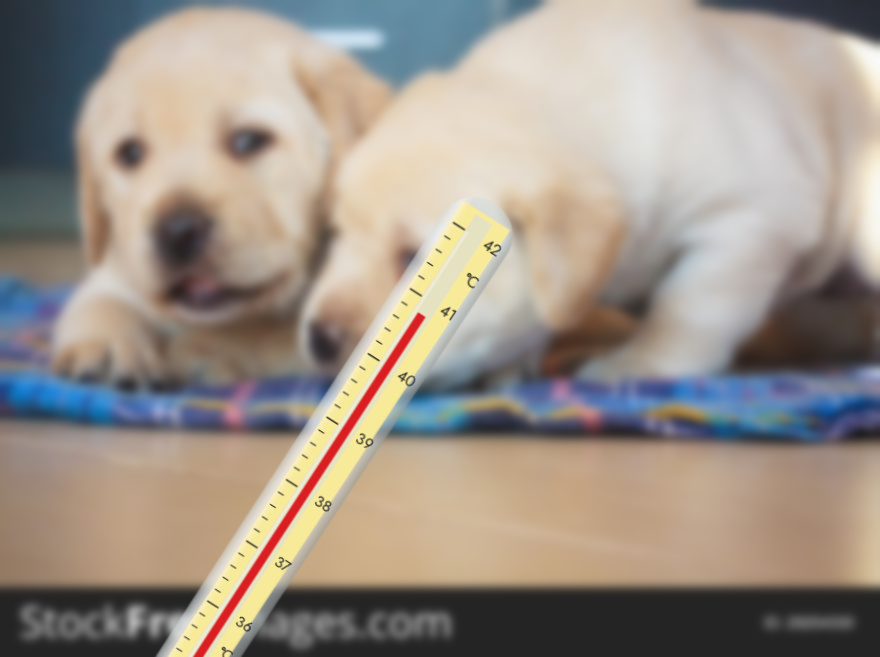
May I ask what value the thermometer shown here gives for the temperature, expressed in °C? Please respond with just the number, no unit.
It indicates 40.8
